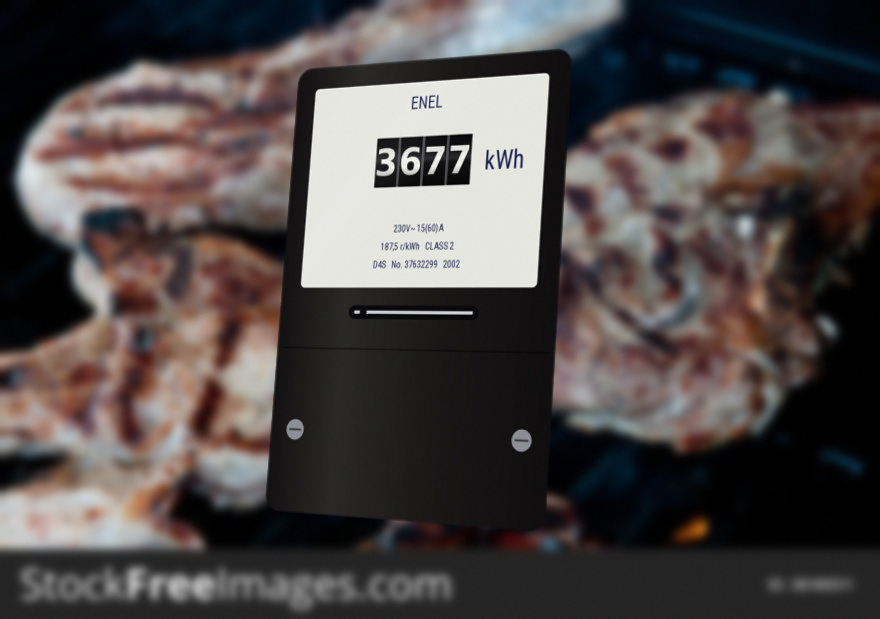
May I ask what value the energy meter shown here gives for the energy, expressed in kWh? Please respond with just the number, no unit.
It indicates 3677
